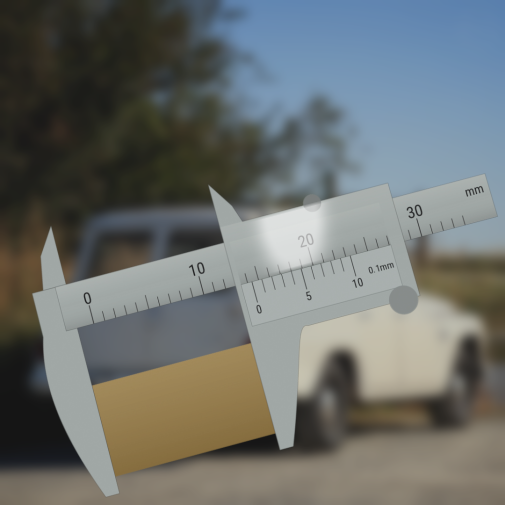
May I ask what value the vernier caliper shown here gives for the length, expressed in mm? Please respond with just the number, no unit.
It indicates 14.4
